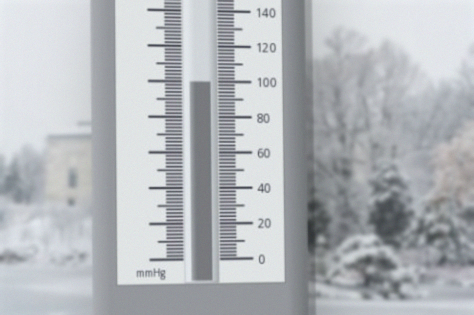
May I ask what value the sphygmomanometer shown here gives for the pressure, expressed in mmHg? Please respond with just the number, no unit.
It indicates 100
